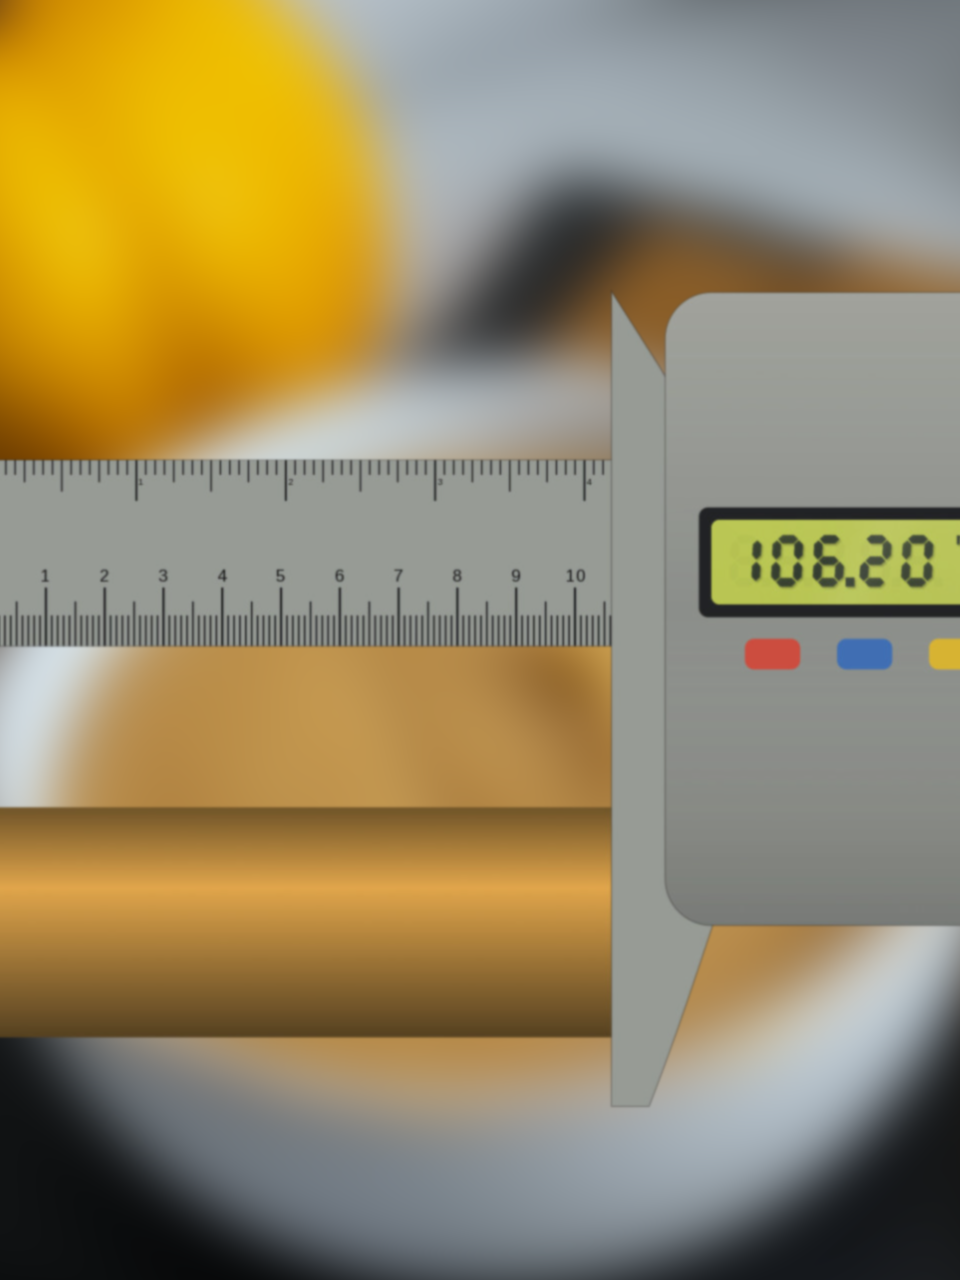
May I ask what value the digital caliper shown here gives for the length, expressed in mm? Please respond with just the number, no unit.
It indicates 106.20
